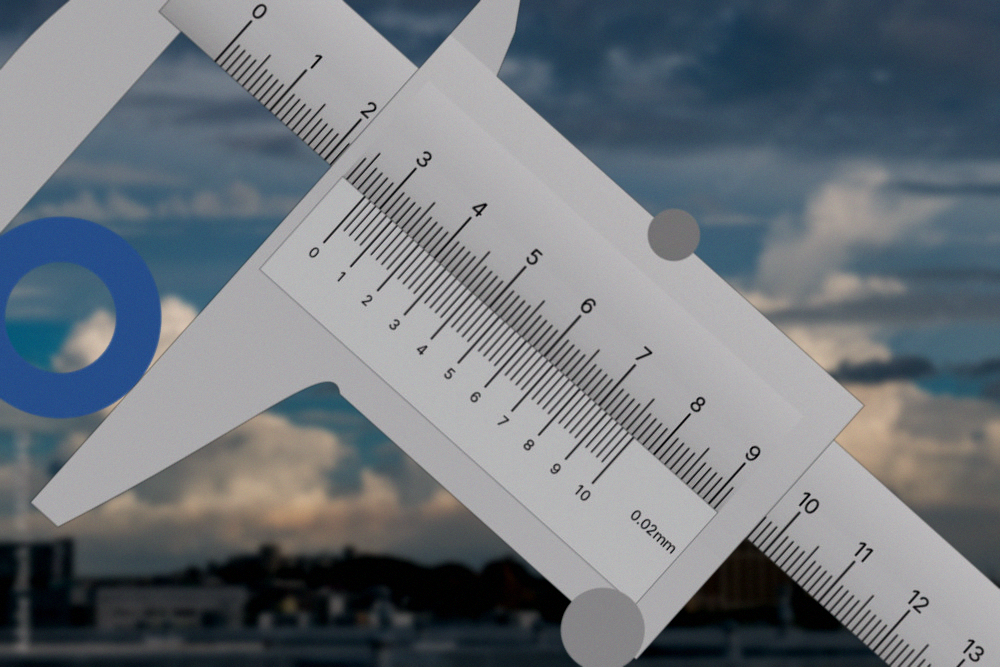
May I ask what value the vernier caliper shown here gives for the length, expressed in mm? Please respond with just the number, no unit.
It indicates 27.4
